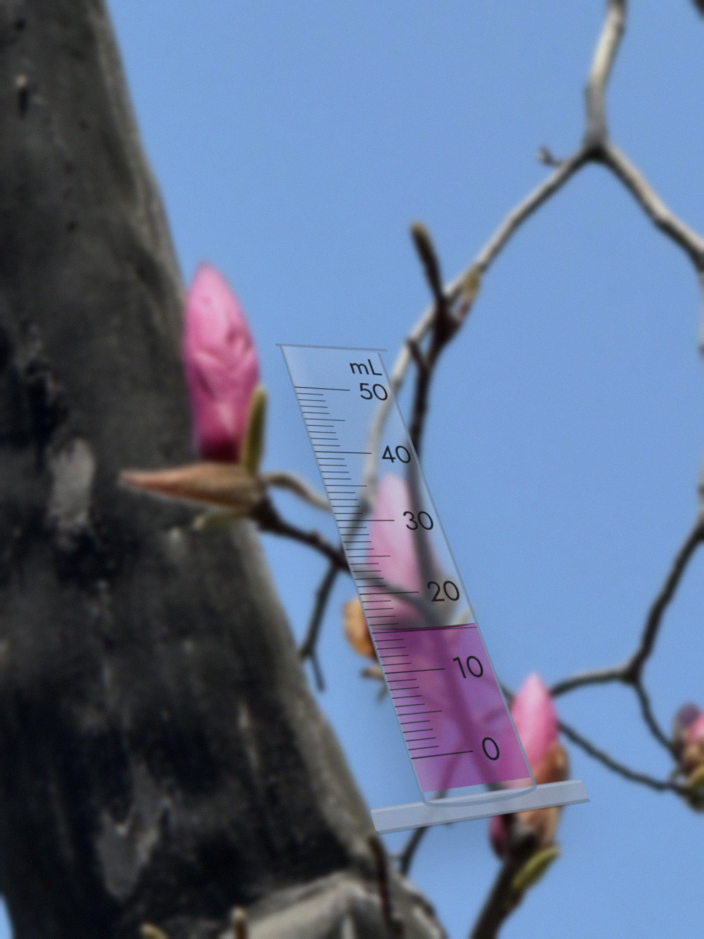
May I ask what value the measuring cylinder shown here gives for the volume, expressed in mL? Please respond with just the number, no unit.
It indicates 15
